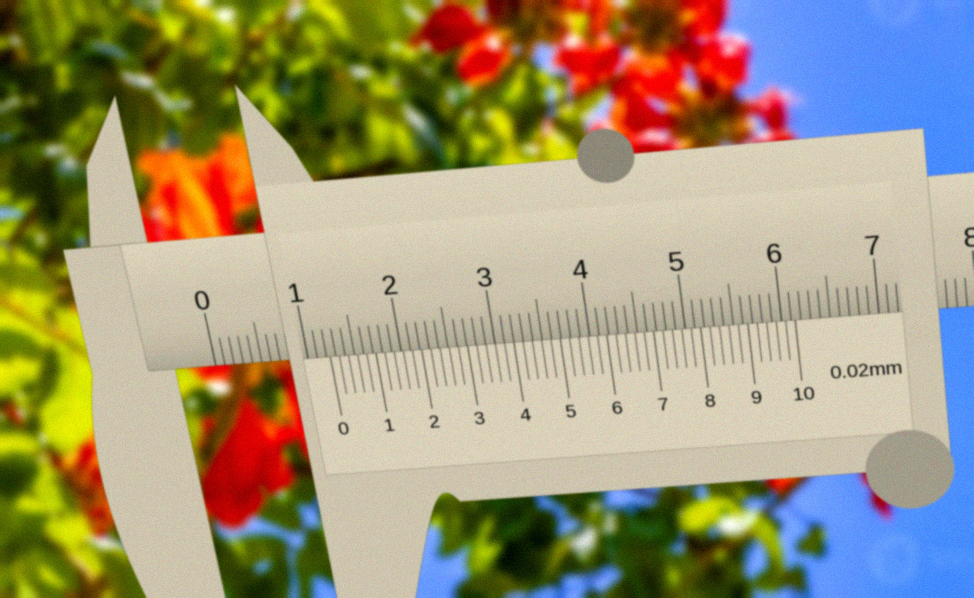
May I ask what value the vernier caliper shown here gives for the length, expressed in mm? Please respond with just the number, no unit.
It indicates 12.4
